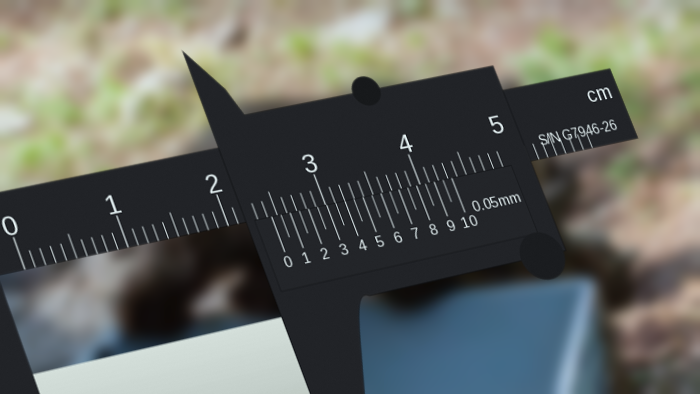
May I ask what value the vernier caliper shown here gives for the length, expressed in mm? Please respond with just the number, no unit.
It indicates 24.4
